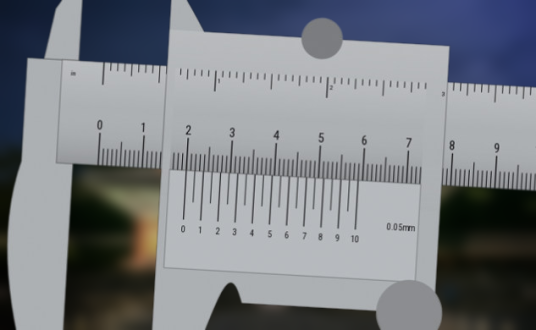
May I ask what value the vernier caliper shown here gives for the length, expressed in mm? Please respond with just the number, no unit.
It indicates 20.0
